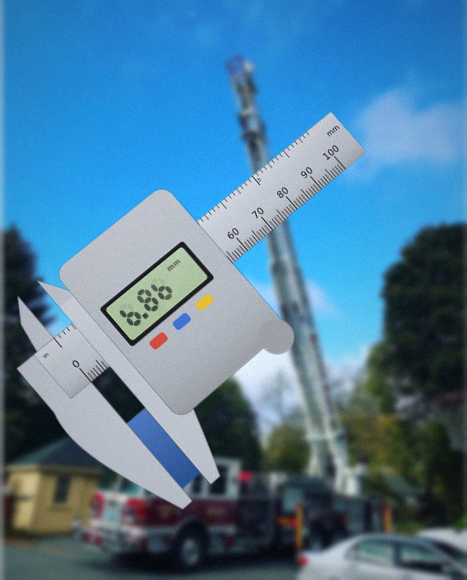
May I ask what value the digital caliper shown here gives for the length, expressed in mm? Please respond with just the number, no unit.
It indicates 6.86
